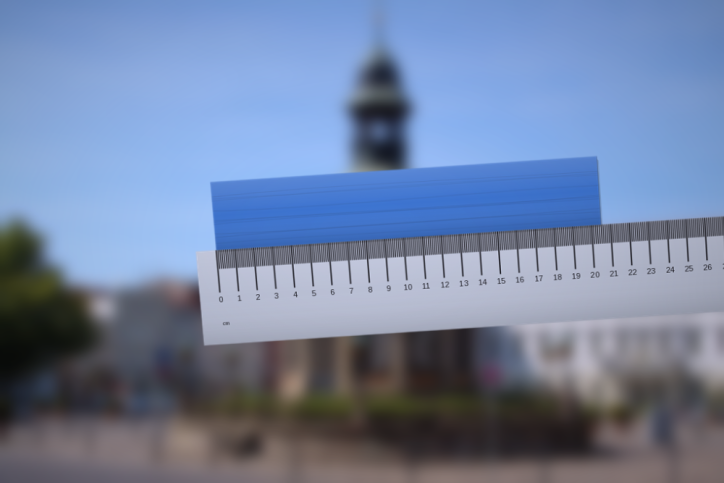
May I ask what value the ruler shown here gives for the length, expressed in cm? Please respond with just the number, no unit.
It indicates 20.5
